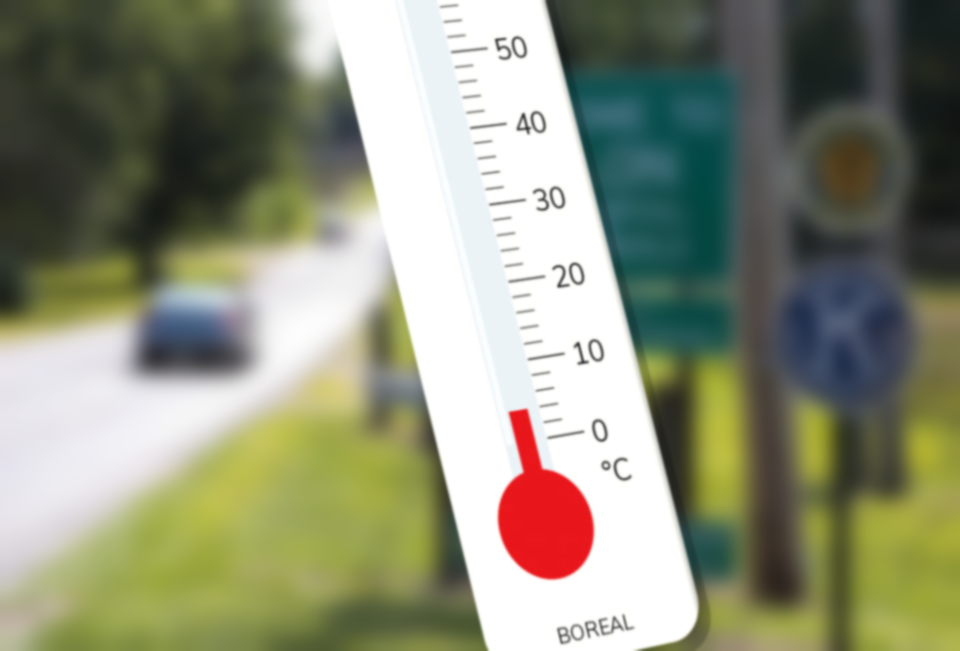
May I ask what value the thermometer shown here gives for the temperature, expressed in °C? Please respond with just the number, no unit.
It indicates 4
